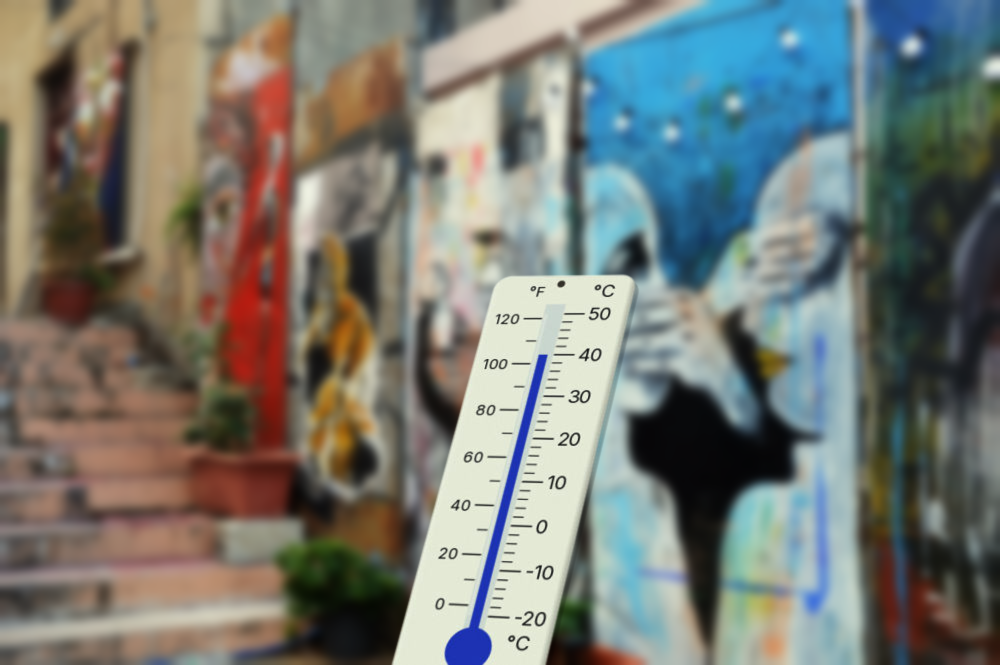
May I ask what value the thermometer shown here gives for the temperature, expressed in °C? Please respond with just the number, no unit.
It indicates 40
